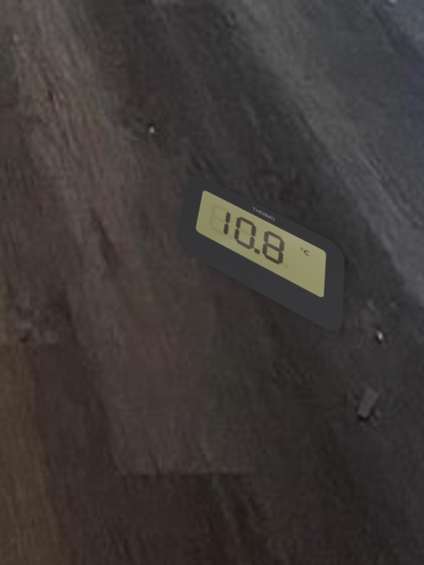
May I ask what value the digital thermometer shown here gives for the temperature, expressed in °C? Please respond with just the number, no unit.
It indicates 10.8
